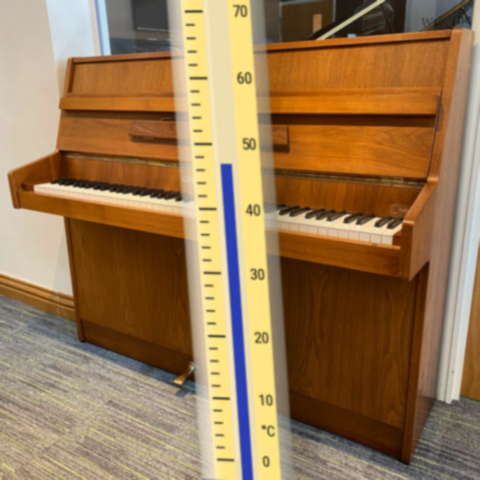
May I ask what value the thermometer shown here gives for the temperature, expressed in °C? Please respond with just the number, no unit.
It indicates 47
